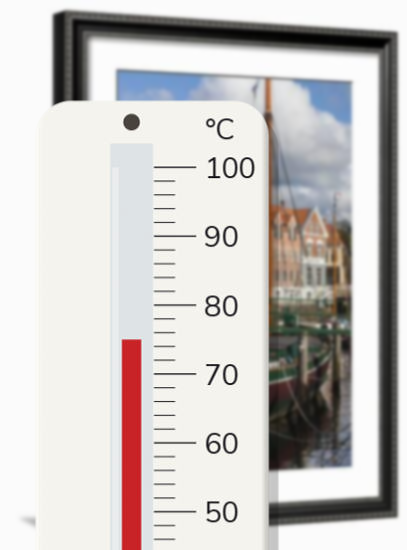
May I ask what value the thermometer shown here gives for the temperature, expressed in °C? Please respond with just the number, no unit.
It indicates 75
